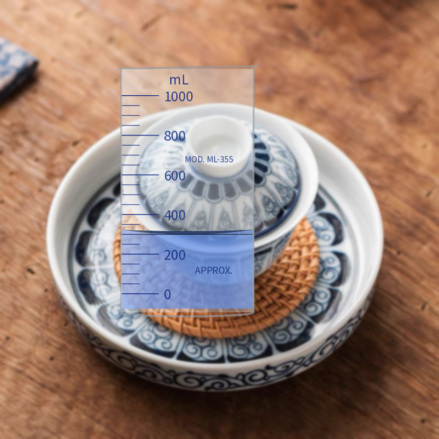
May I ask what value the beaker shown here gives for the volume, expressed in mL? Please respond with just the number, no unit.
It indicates 300
